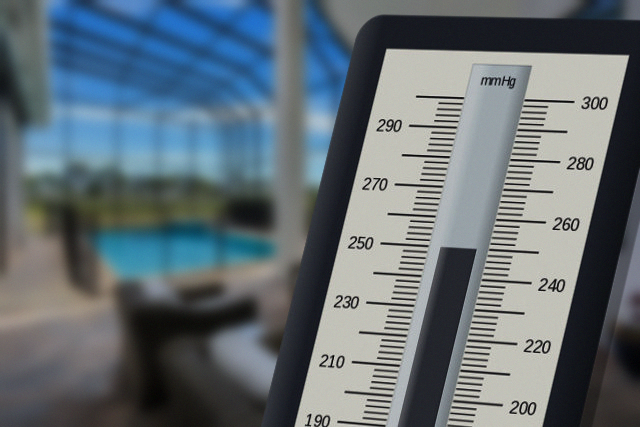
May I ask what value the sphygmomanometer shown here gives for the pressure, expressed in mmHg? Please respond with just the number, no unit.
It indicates 250
